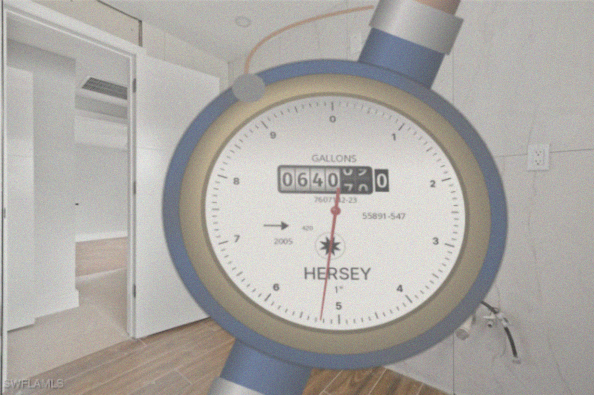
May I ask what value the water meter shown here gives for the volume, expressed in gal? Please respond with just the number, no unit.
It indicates 640695.2
